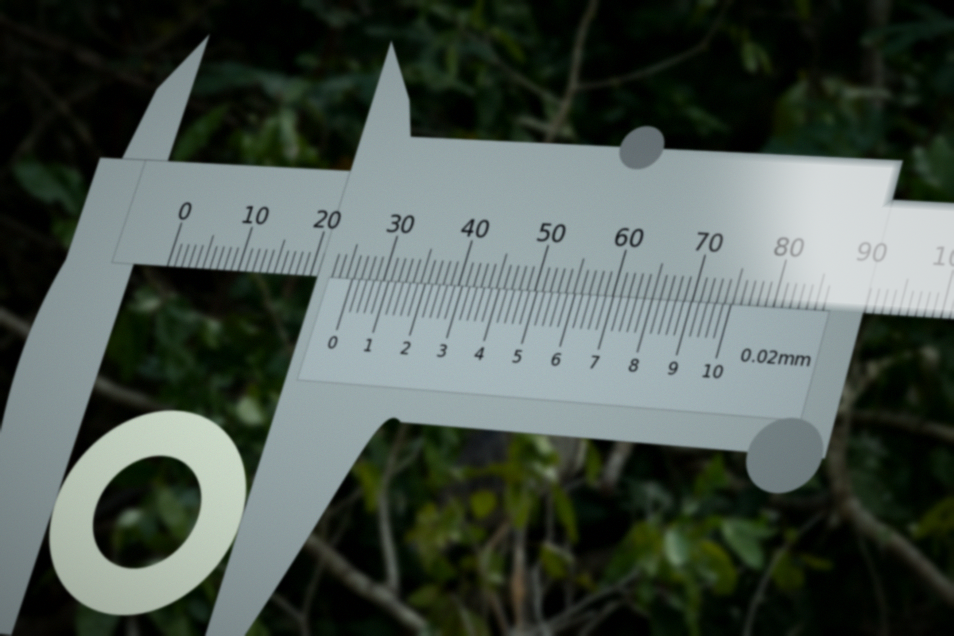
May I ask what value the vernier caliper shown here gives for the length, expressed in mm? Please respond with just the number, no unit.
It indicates 25.8
